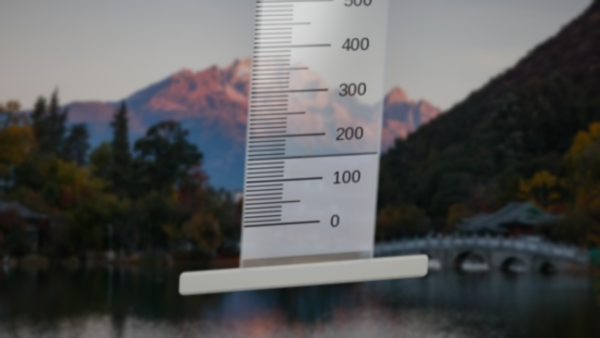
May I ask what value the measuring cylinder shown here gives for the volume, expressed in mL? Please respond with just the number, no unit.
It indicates 150
